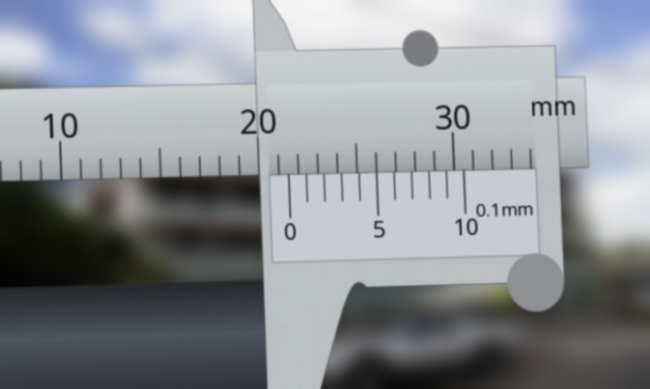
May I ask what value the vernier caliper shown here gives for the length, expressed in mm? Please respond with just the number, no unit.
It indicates 21.5
